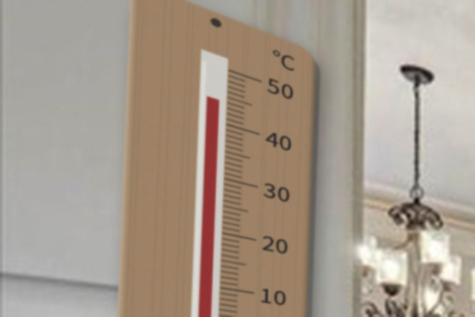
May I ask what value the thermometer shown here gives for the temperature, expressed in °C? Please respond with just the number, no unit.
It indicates 44
